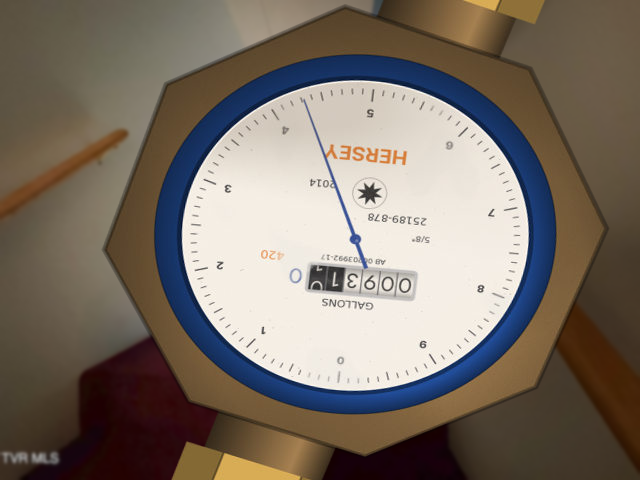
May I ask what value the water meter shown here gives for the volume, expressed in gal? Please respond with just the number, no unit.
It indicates 93104.3
